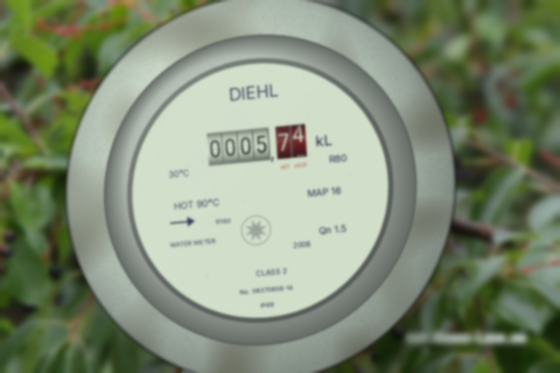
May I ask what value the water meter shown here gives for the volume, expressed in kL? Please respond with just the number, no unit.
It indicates 5.74
